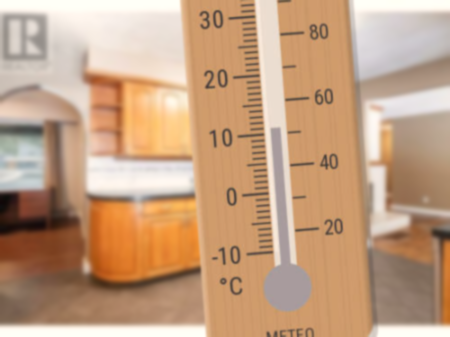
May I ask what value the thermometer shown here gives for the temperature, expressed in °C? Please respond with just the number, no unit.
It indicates 11
